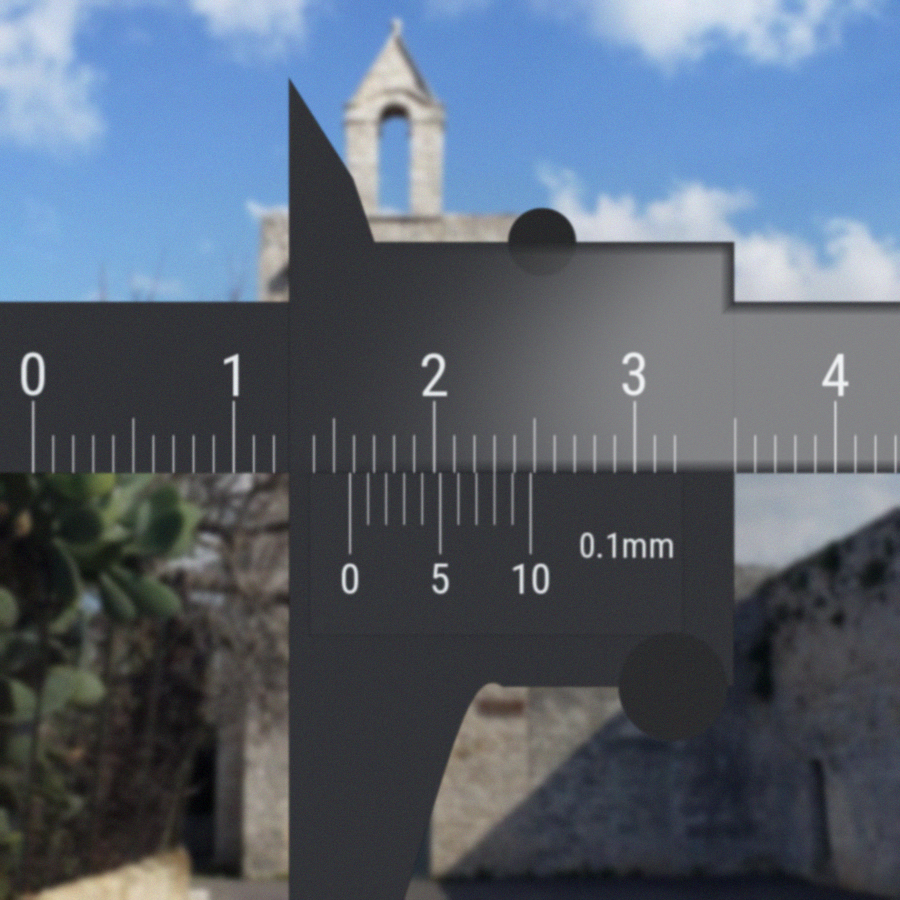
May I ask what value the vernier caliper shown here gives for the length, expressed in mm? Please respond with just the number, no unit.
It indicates 15.8
